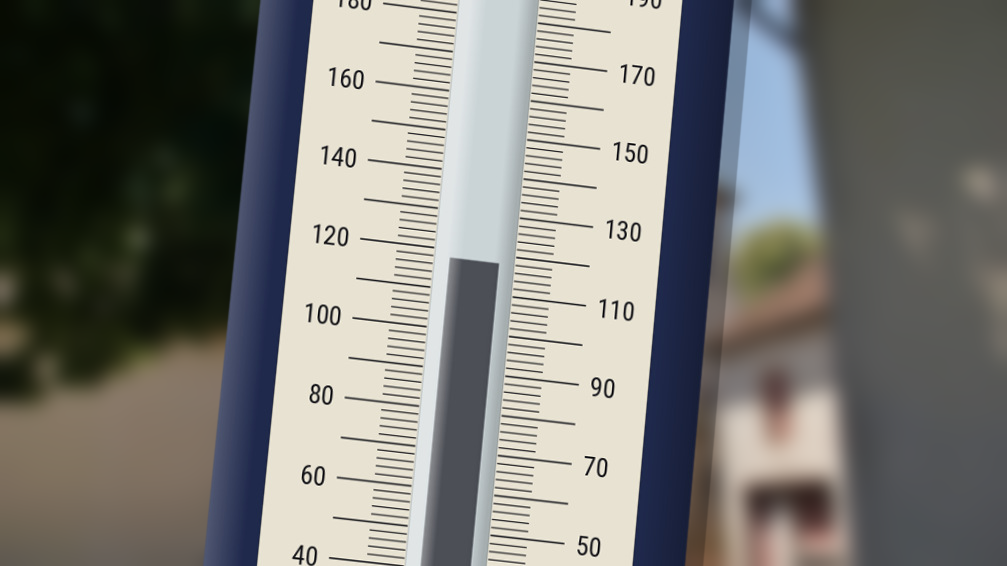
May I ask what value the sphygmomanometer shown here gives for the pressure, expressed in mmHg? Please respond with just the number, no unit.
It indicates 118
